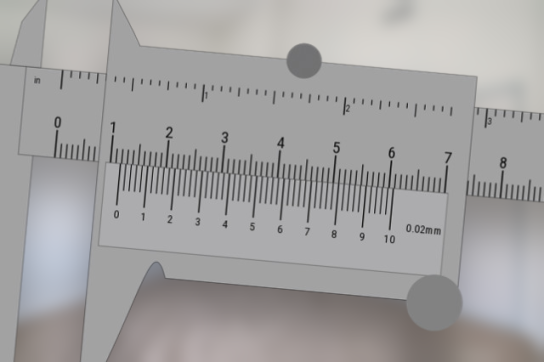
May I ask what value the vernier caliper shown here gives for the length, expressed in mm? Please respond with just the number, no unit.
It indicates 11.8
